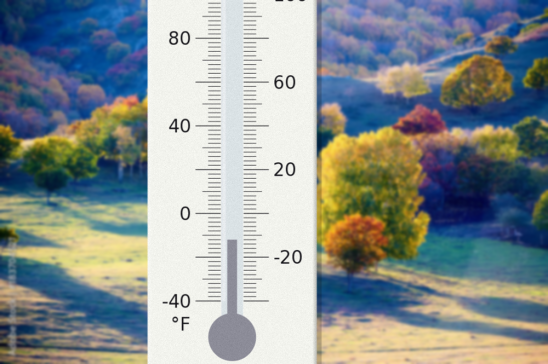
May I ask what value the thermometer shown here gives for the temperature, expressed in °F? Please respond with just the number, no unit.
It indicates -12
